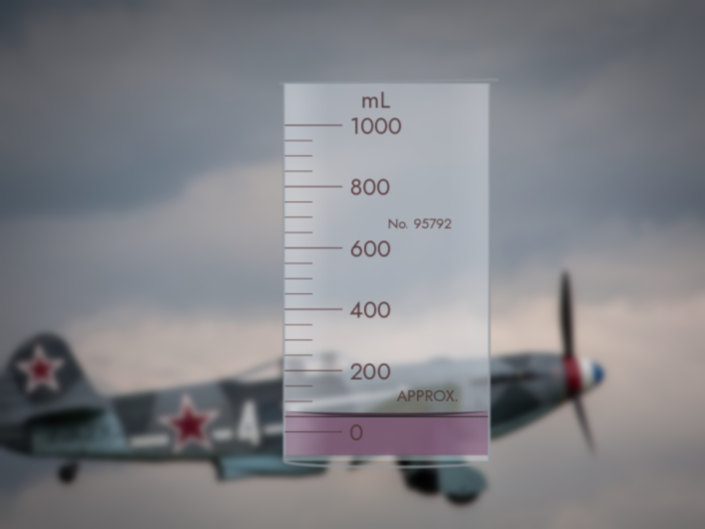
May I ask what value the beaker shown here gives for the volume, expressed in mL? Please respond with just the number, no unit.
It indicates 50
